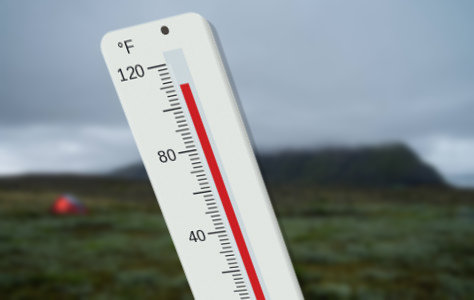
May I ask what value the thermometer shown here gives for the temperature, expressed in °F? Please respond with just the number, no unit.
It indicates 110
